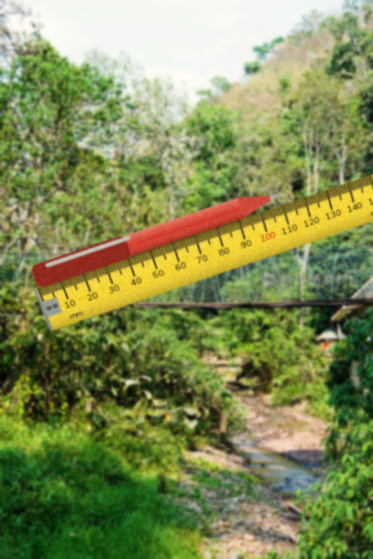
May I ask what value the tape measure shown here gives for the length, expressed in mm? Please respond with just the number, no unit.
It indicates 110
